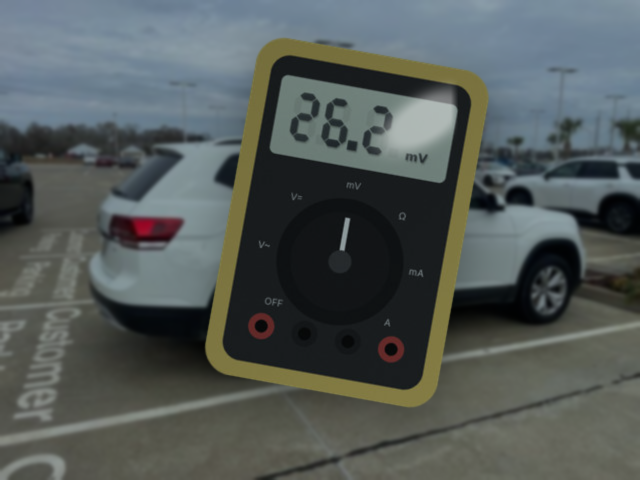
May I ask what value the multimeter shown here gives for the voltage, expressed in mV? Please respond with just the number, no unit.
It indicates 26.2
